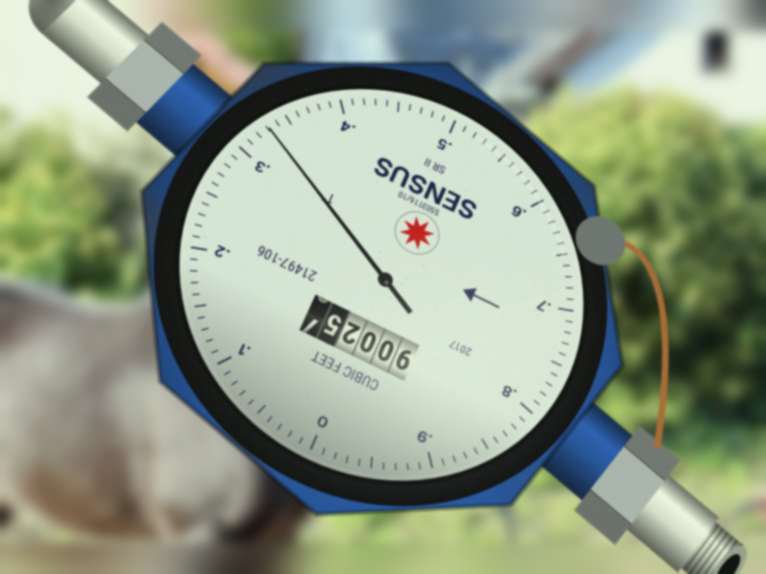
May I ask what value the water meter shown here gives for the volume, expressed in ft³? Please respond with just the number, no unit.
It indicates 900257.33
